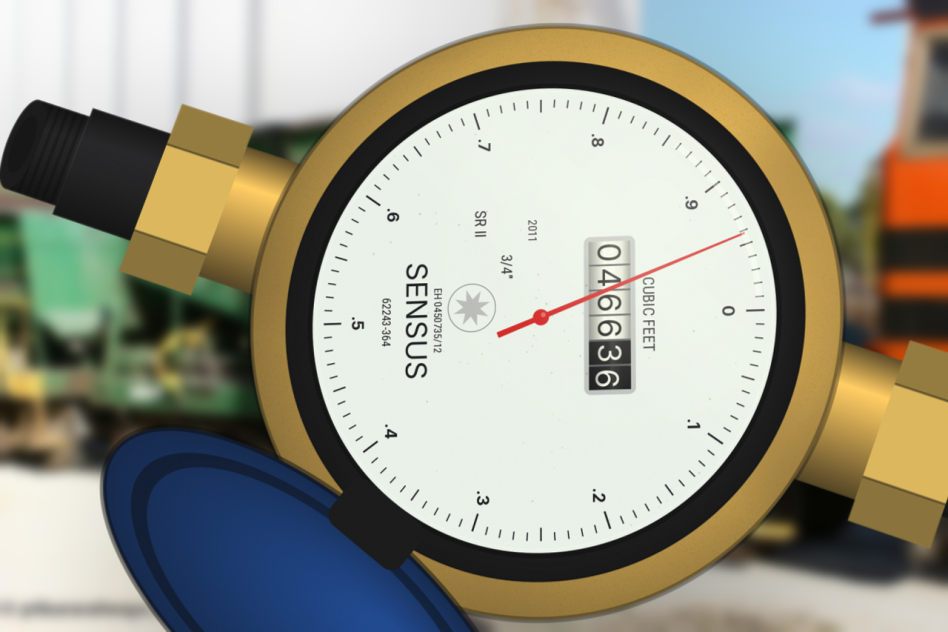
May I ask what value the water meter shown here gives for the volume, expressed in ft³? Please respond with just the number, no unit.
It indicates 46635.94
